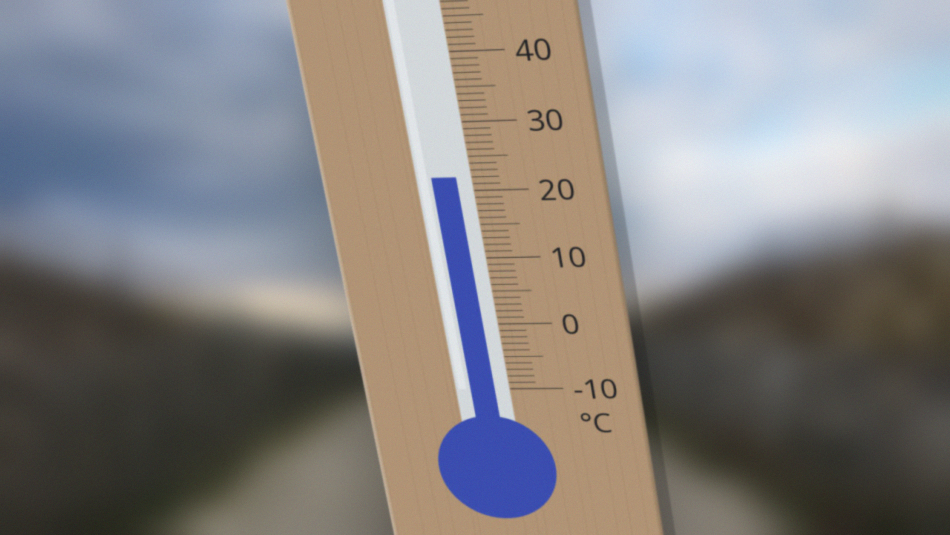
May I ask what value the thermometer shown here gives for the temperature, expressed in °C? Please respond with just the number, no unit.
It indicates 22
